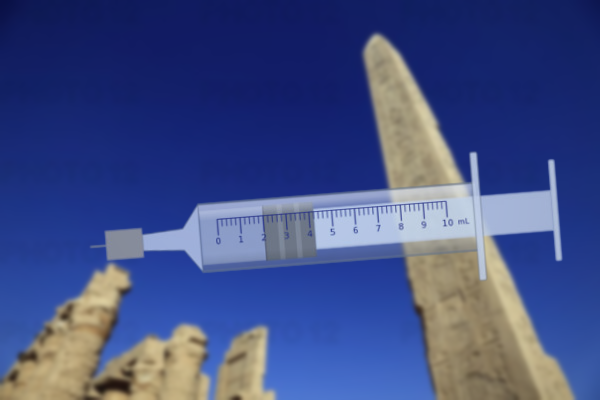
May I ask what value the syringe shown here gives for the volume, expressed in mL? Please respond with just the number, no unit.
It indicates 2
